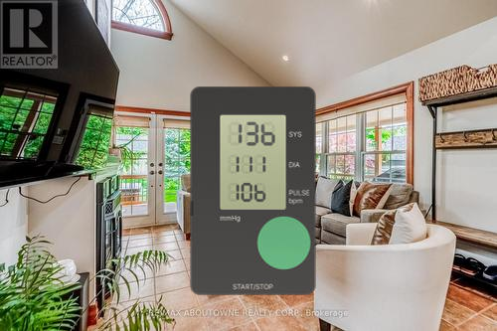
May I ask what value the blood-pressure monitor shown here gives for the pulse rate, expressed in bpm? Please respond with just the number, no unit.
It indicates 106
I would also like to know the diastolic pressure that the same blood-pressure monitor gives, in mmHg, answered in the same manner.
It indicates 111
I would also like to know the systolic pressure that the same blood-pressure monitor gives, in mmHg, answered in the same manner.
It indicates 136
